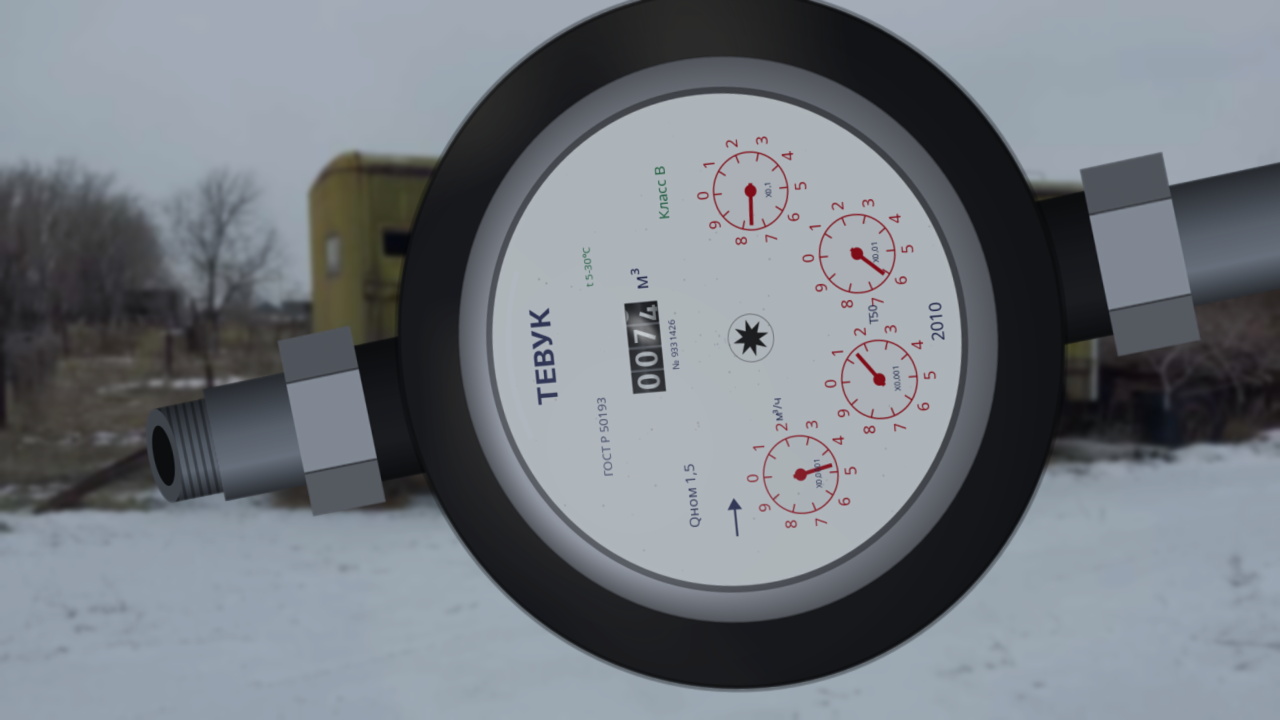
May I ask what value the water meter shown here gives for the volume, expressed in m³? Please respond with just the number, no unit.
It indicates 73.7614
